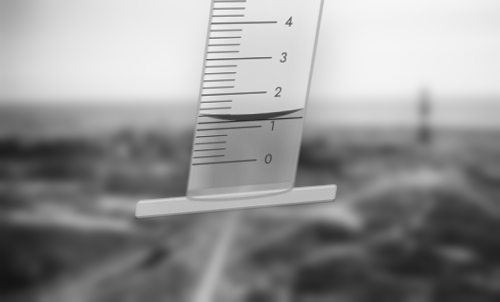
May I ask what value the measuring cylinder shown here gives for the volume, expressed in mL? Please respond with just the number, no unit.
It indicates 1.2
